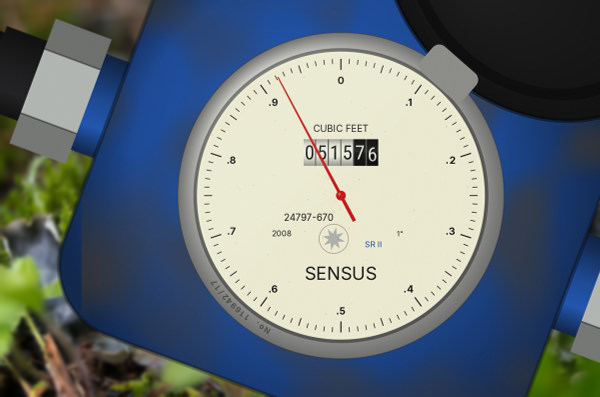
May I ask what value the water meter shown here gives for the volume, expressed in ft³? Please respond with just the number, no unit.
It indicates 51575.92
